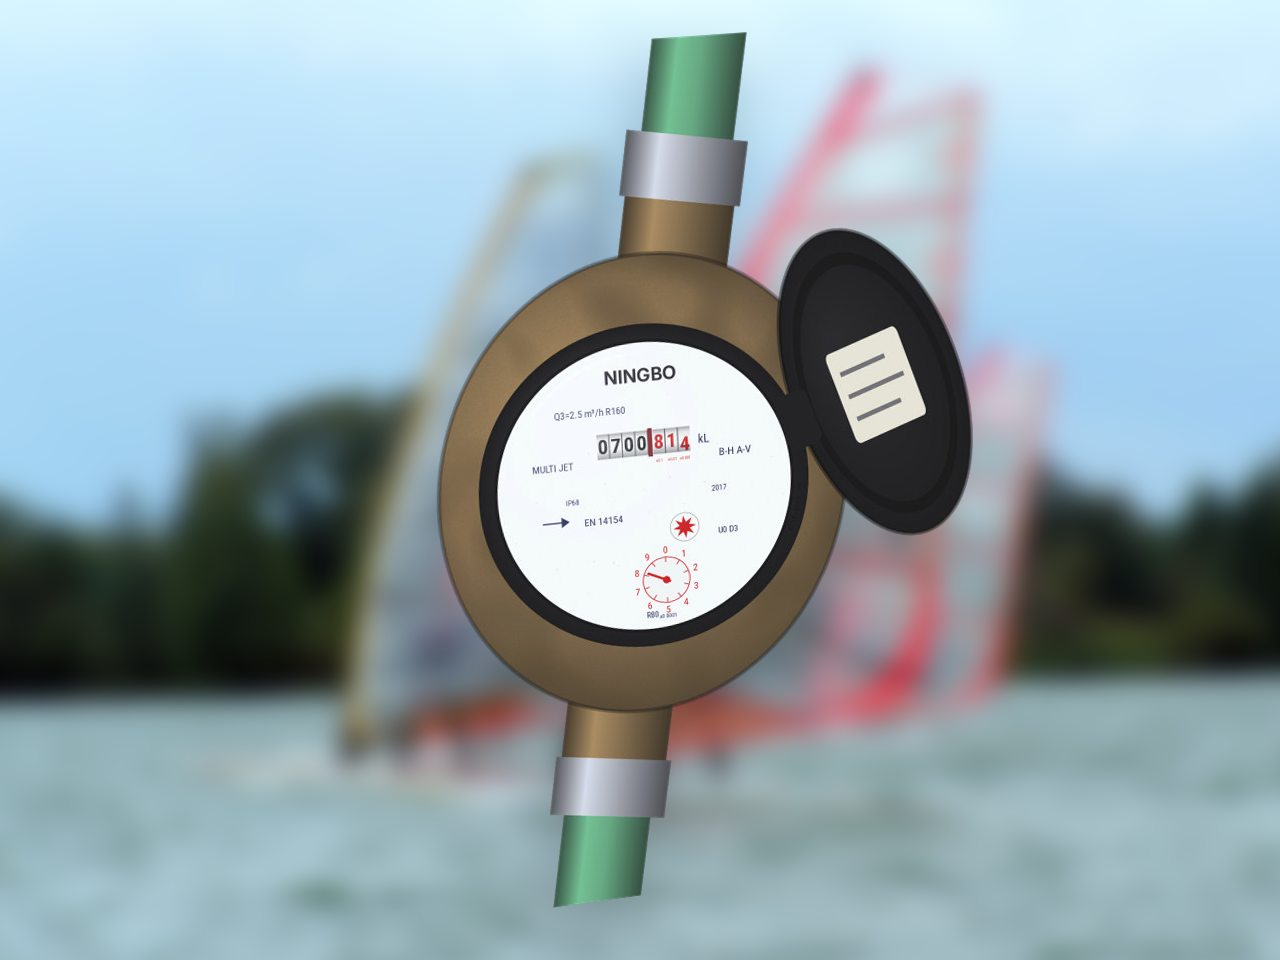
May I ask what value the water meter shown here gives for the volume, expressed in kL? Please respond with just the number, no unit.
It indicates 700.8138
